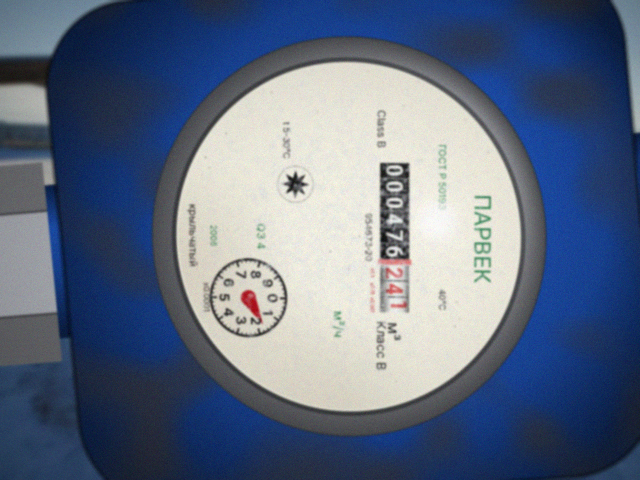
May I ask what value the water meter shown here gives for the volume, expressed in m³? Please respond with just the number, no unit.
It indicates 476.2411
